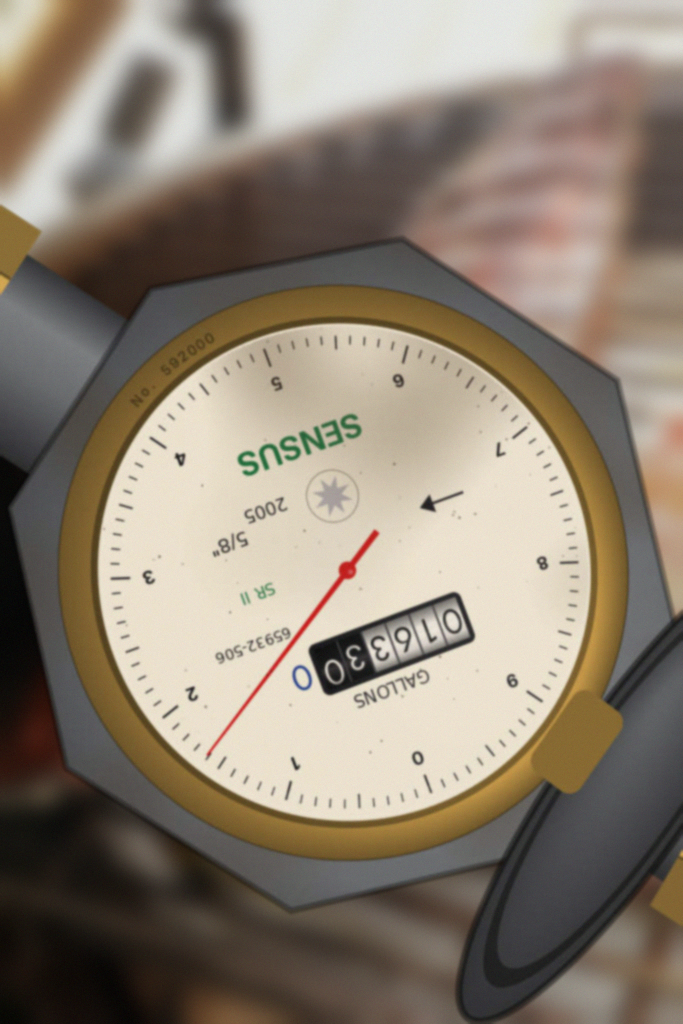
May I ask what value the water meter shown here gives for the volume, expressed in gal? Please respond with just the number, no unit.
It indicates 163301.6
